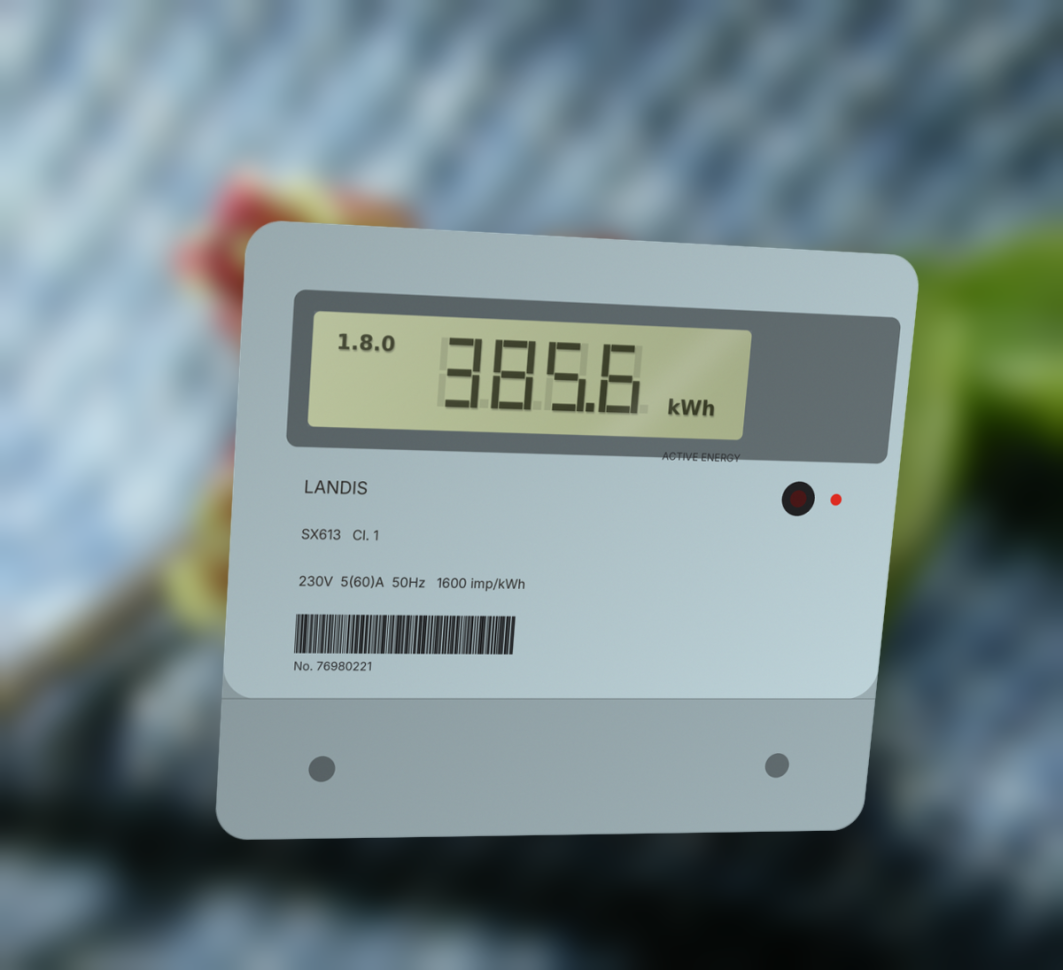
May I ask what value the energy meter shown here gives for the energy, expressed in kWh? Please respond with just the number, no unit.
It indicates 385.6
